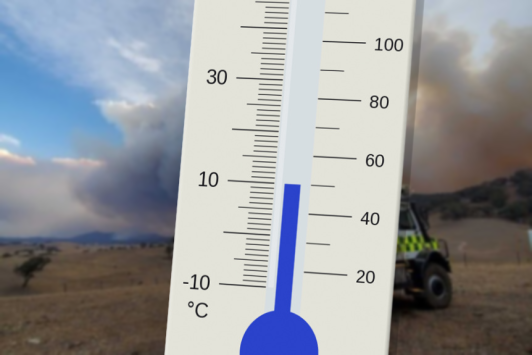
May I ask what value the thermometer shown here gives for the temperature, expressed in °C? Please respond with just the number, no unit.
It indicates 10
